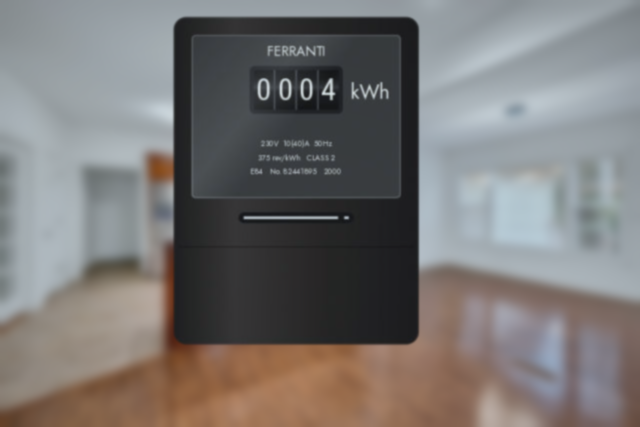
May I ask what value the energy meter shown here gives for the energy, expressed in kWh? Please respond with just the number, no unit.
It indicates 4
